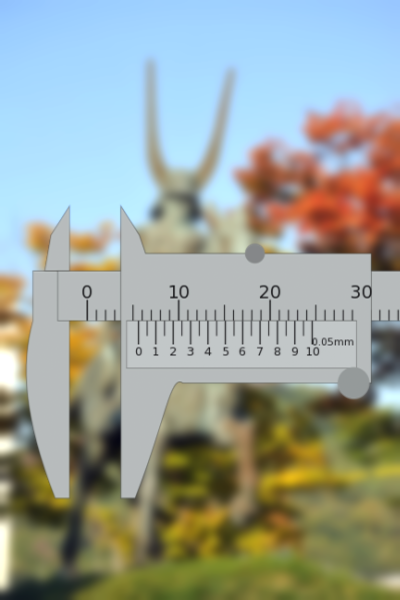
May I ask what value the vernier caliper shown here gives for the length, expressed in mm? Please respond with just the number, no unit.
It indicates 5.6
